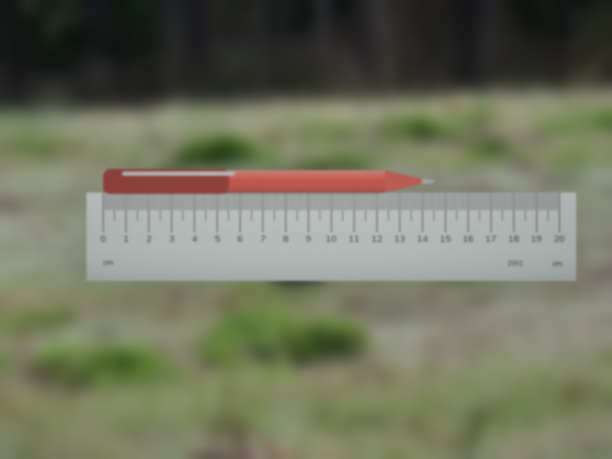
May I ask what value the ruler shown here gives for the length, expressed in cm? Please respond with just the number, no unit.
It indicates 14.5
